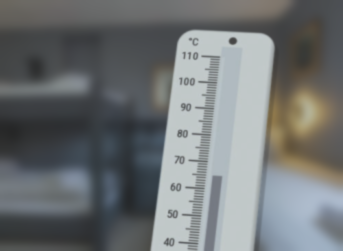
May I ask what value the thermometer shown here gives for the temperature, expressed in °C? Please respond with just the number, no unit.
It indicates 65
